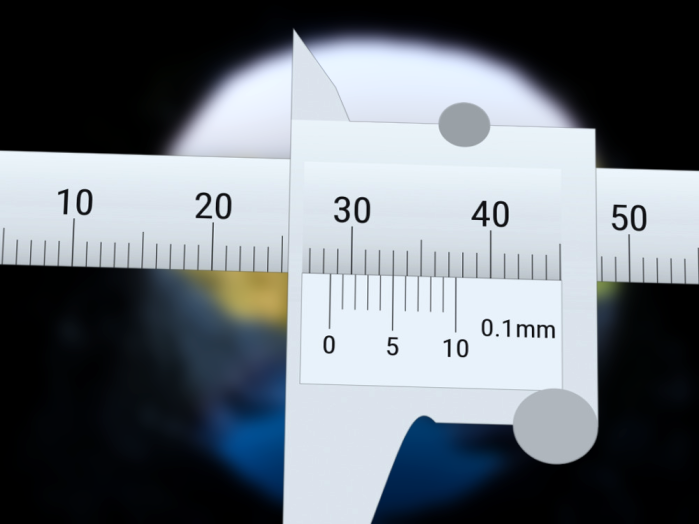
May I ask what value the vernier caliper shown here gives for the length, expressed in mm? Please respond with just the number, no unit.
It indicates 28.5
